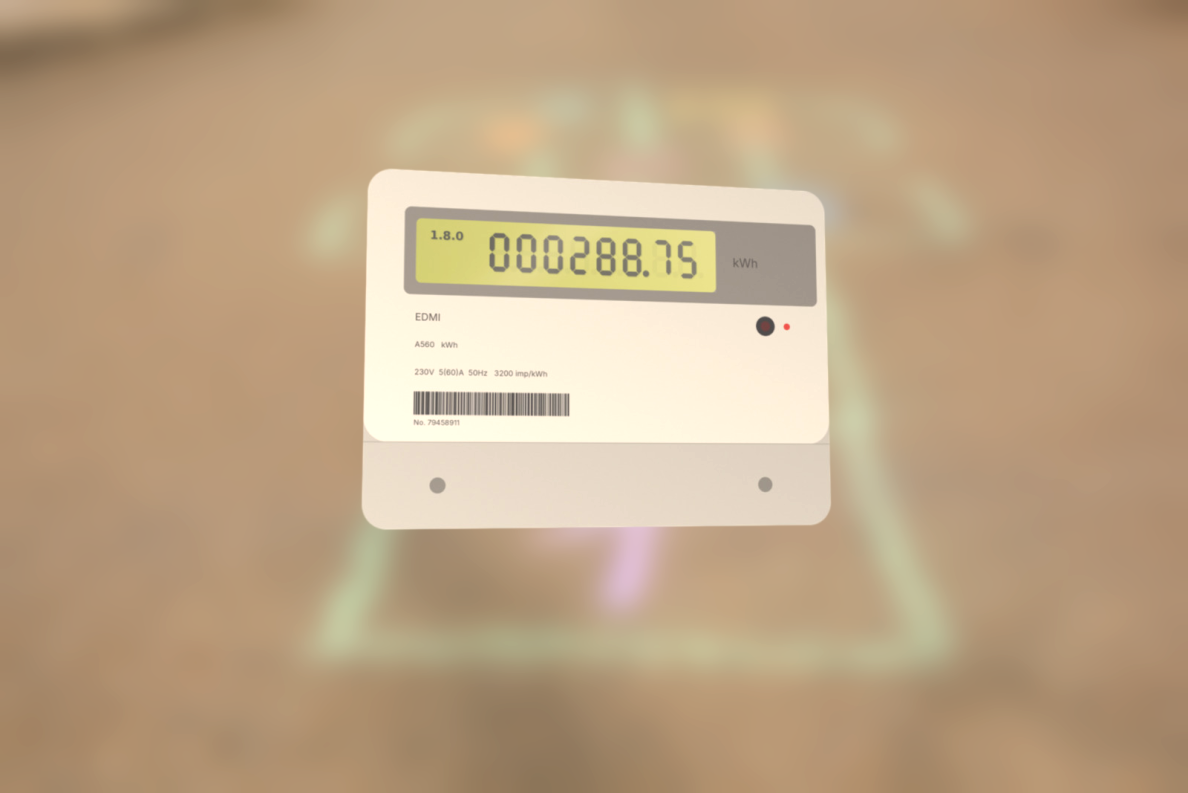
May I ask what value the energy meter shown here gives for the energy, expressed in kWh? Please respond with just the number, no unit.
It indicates 288.75
